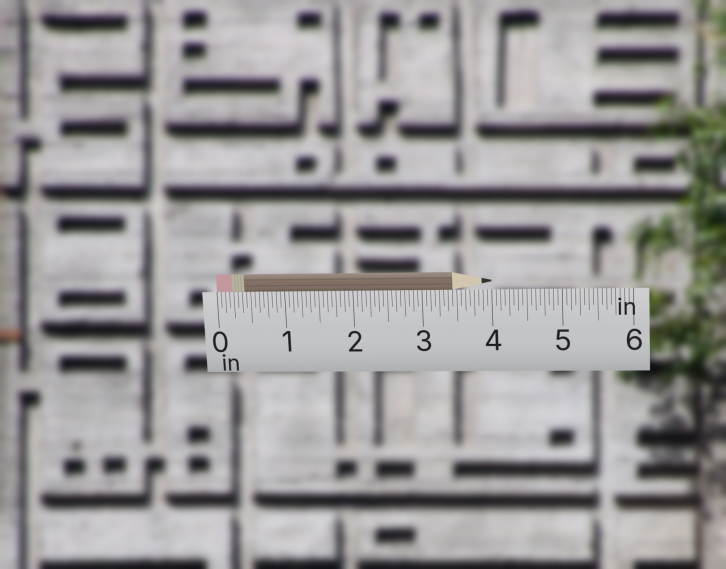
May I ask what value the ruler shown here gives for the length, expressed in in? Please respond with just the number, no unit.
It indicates 4
